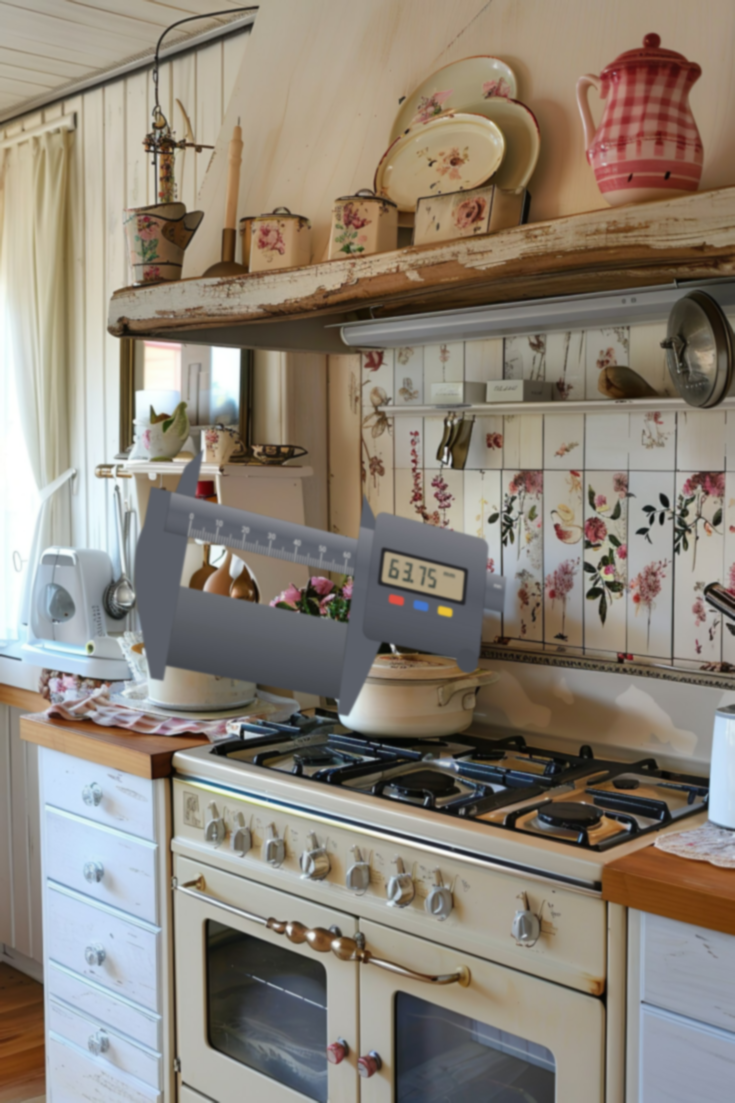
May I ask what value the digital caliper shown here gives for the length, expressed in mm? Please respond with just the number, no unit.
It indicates 63.75
